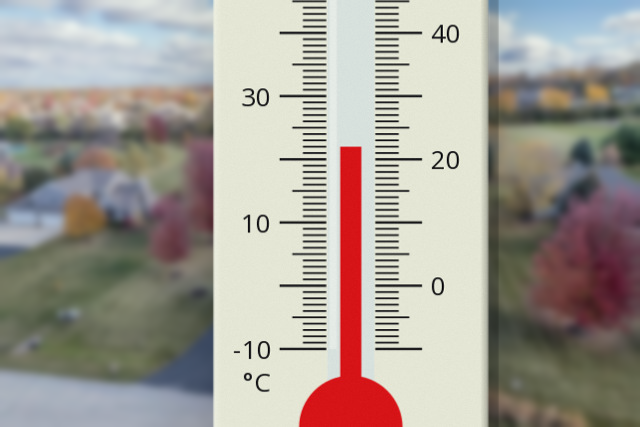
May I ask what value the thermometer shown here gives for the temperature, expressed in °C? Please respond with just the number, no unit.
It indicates 22
